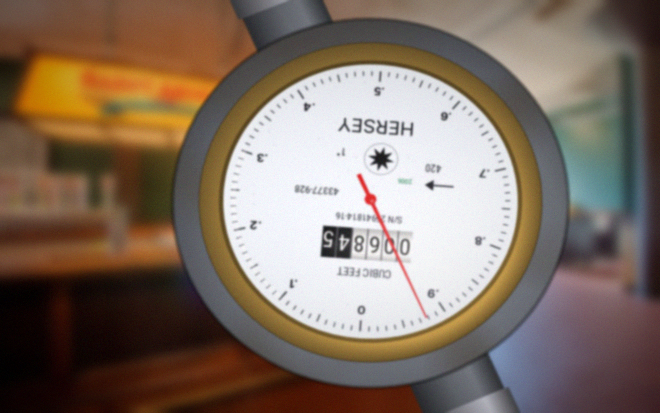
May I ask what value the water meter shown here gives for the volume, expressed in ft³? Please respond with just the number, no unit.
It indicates 6844.92
